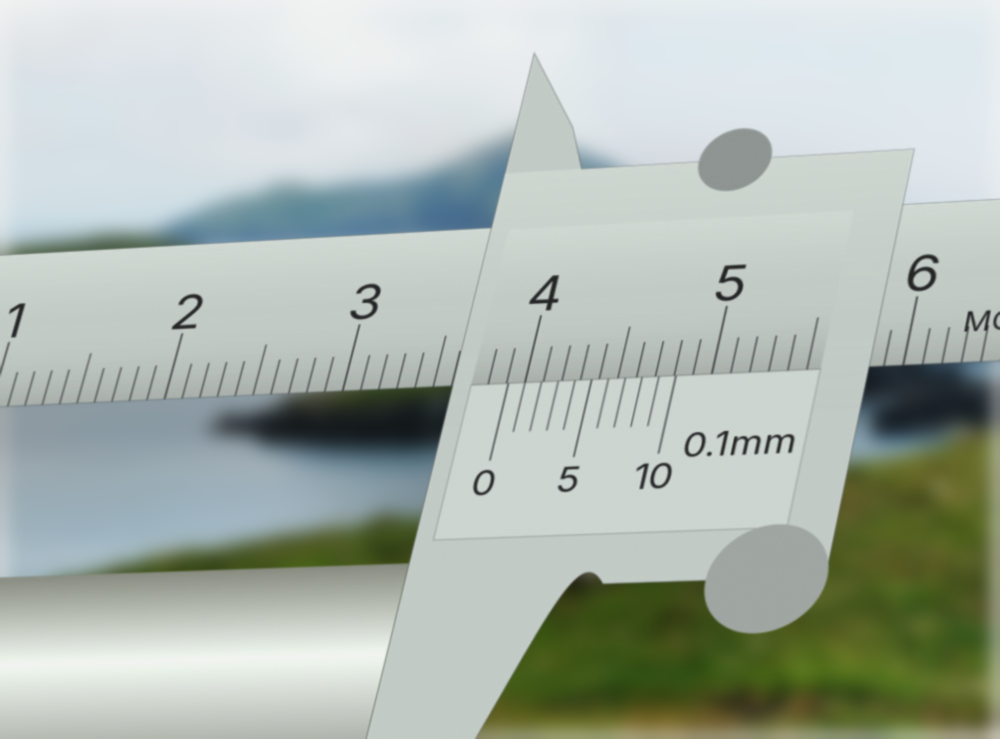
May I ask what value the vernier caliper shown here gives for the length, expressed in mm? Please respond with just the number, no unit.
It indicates 39.1
